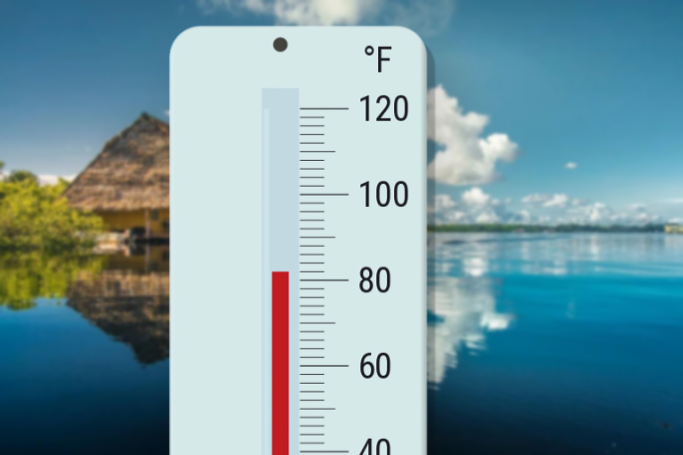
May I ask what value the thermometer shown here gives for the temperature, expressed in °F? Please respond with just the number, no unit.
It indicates 82
